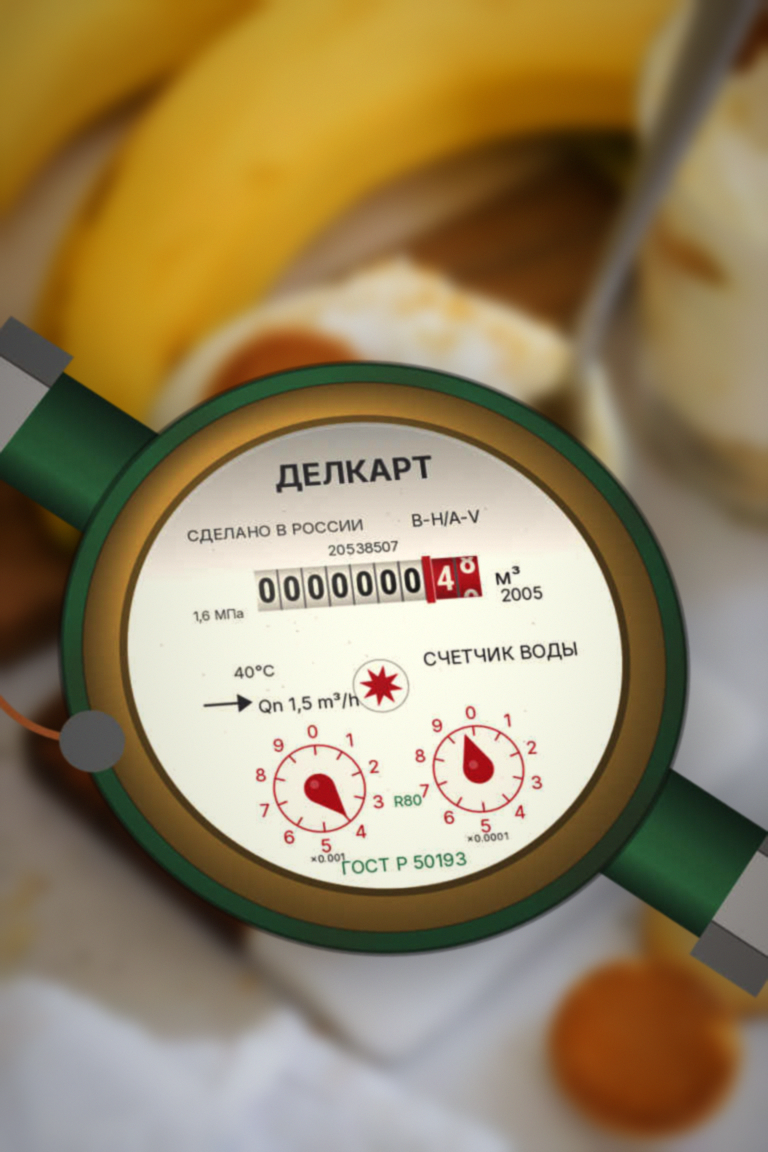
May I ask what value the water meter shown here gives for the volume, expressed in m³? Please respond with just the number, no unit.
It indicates 0.4839
